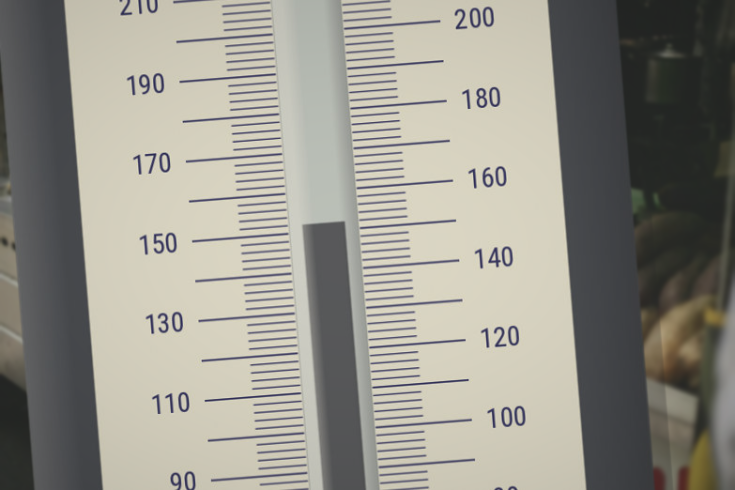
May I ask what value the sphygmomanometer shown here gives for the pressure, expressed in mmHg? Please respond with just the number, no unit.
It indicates 152
